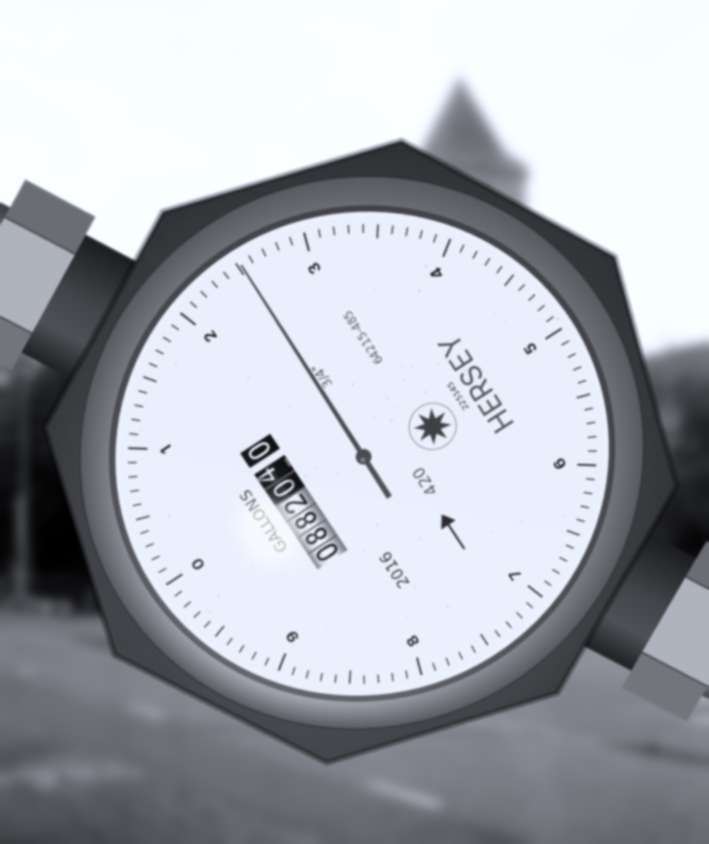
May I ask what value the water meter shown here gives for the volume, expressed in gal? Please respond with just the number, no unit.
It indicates 882042.5
